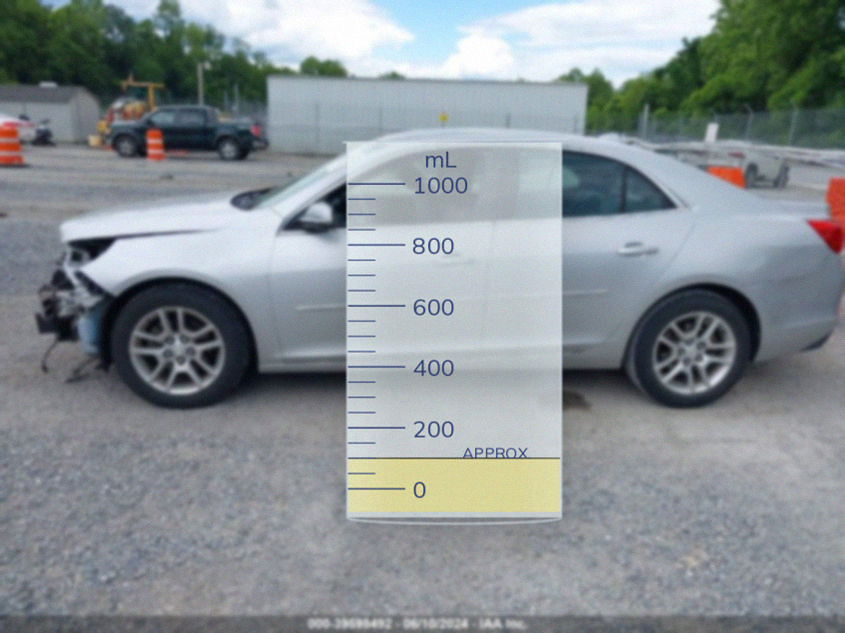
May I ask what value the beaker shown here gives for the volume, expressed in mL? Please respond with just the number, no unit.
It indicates 100
